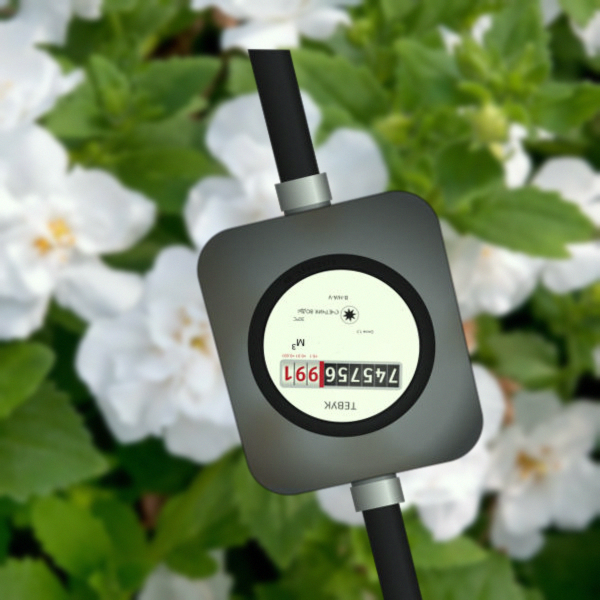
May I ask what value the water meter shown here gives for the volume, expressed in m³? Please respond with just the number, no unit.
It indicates 745756.991
